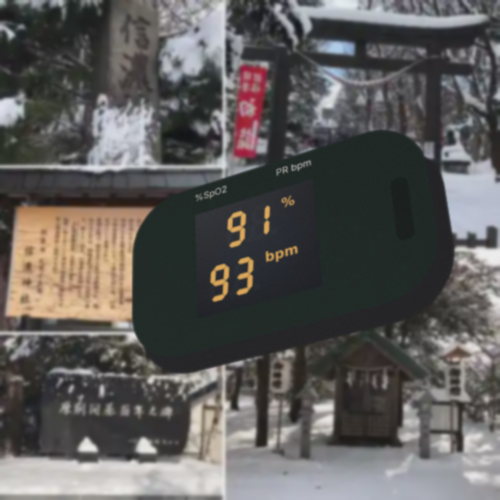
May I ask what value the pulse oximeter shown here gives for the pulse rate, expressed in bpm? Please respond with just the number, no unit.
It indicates 93
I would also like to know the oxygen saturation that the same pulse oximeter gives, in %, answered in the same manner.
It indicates 91
